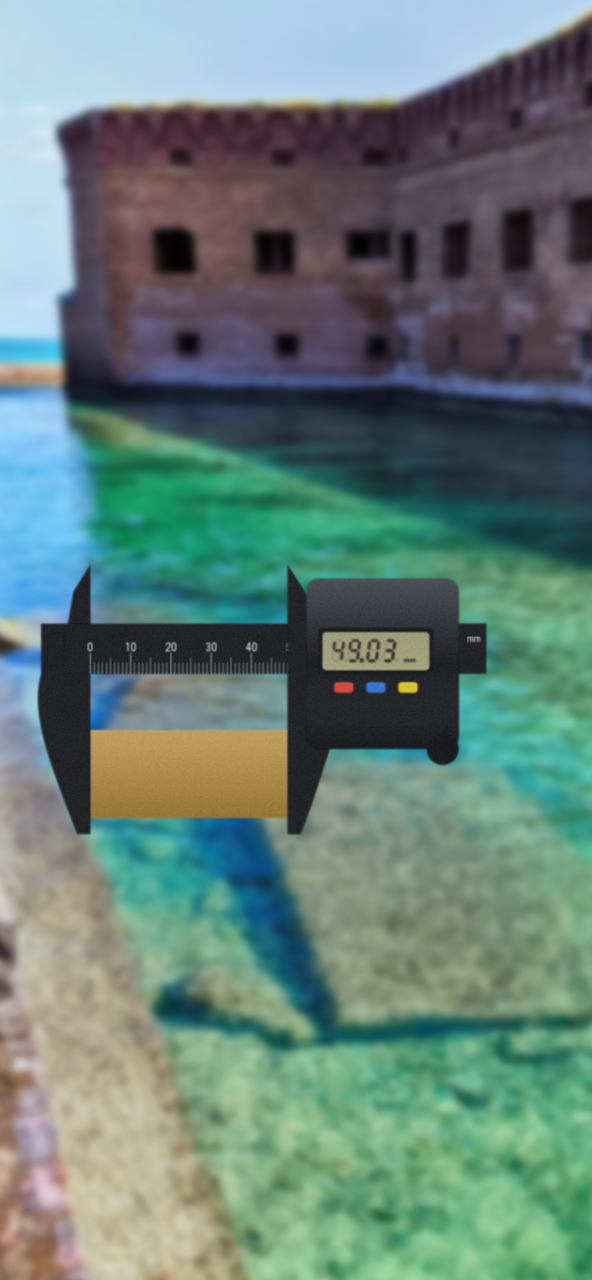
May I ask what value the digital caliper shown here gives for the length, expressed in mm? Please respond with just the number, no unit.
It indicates 49.03
